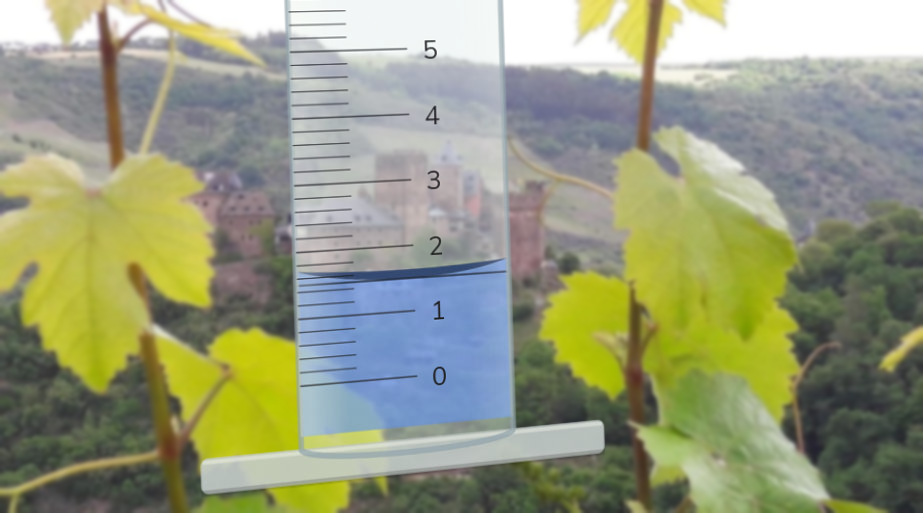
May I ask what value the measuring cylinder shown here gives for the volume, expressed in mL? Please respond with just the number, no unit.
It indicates 1.5
